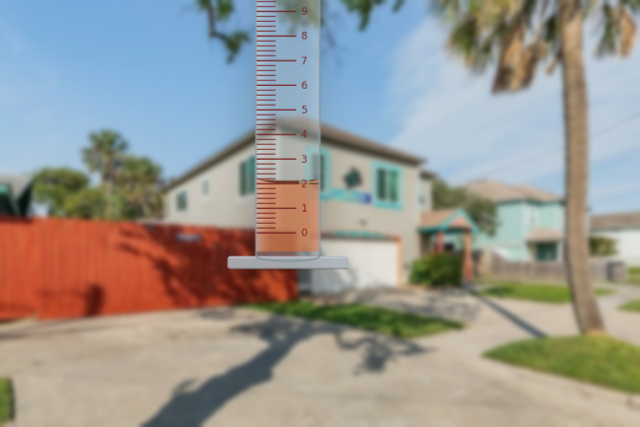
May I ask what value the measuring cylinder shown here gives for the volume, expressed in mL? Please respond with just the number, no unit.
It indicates 2
